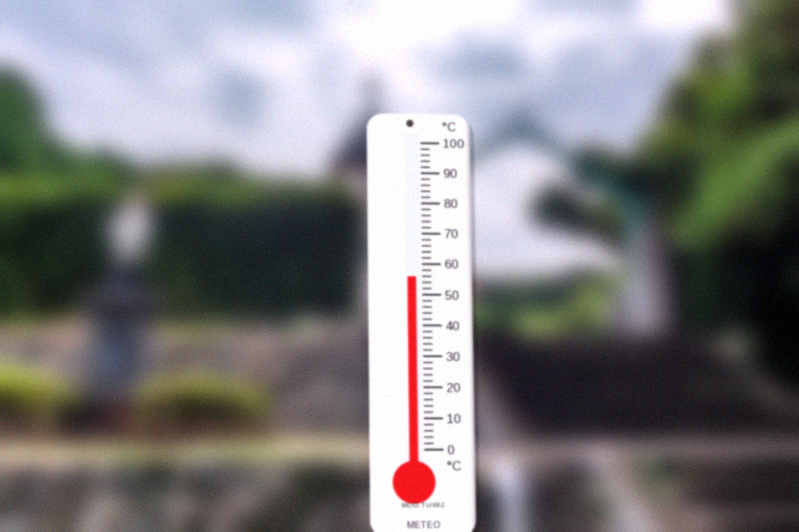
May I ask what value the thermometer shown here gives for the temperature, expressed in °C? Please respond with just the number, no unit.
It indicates 56
